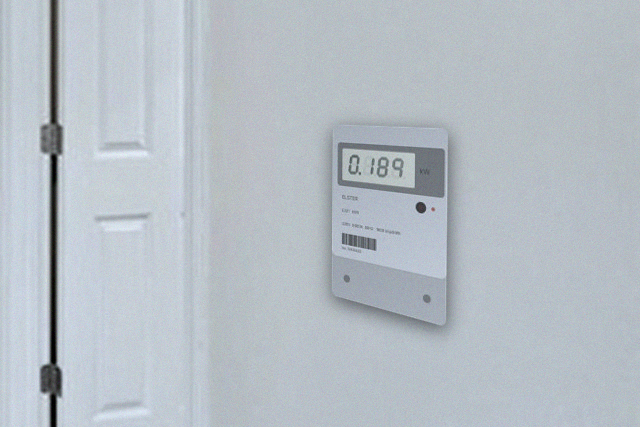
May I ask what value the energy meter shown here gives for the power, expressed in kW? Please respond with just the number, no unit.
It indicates 0.189
